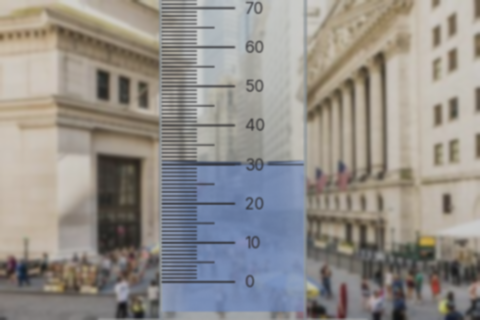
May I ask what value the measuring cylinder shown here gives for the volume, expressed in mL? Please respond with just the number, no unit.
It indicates 30
